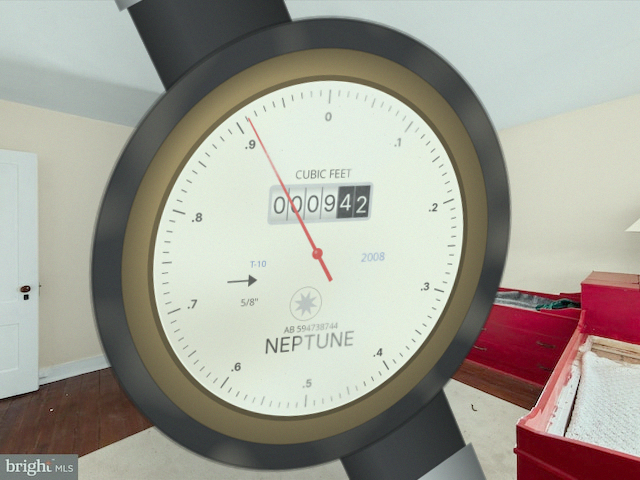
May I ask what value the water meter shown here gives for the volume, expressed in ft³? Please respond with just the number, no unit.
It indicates 941.91
